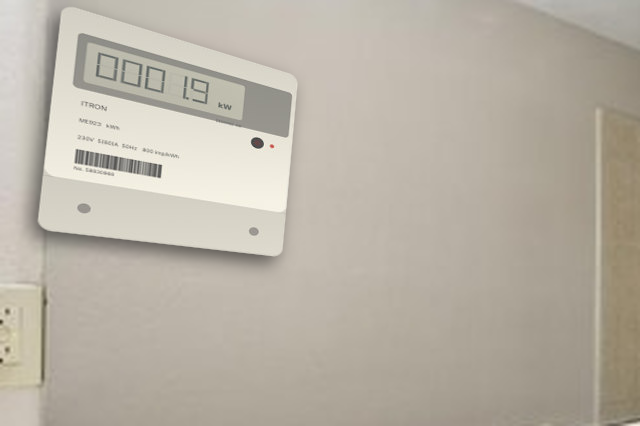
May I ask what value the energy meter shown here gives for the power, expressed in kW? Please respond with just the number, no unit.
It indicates 1.9
